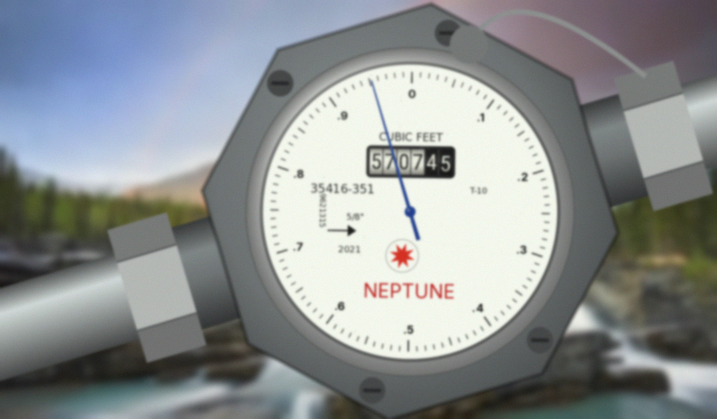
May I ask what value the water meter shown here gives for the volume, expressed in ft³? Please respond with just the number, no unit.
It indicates 570744.95
